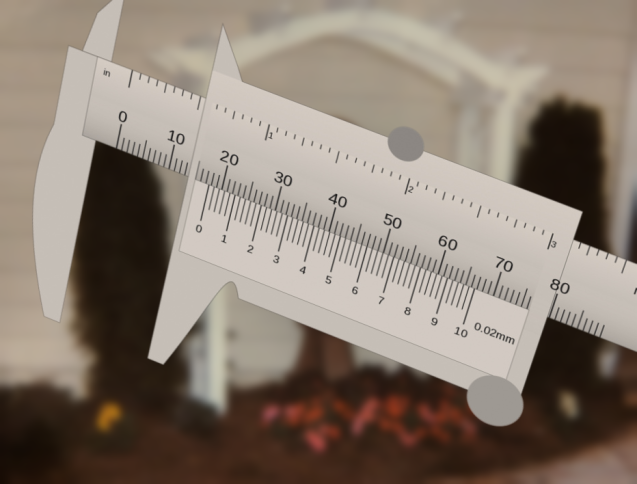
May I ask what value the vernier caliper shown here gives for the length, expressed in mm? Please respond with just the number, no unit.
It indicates 17.6
